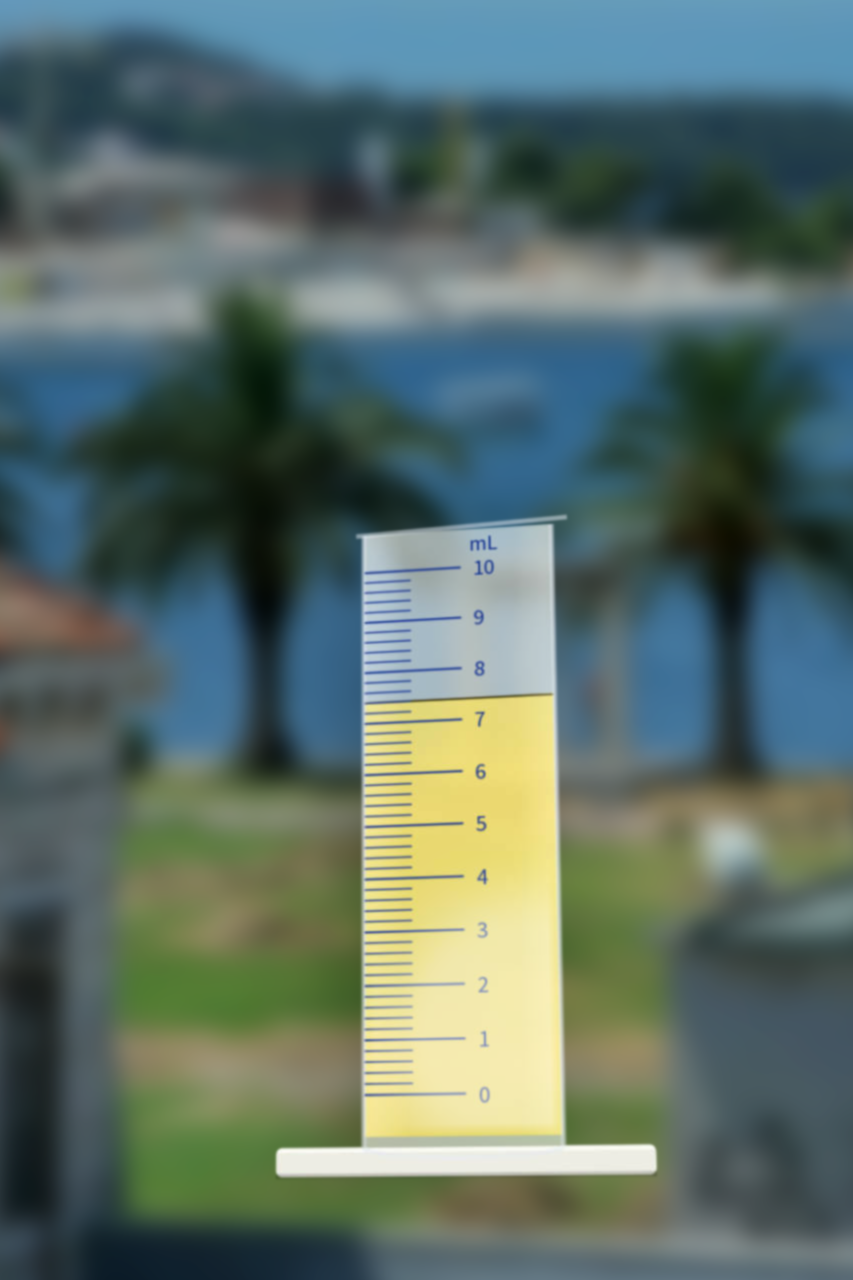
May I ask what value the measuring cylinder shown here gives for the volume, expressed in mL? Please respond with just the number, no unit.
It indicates 7.4
